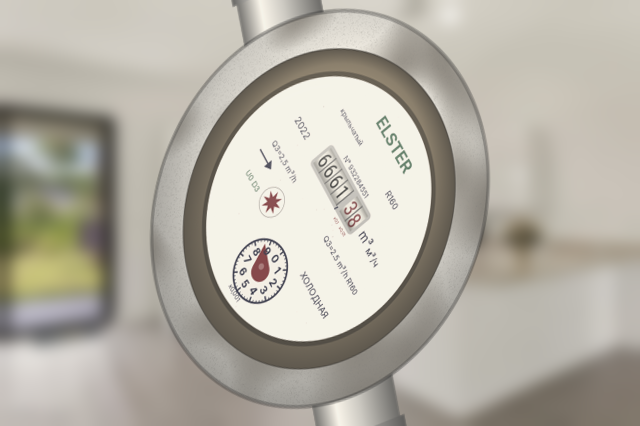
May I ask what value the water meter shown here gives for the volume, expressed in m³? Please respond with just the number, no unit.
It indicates 6661.378
